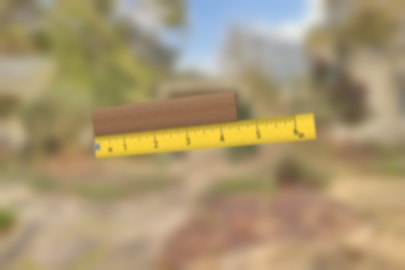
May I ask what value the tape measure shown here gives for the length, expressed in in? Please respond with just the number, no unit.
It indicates 4.5
